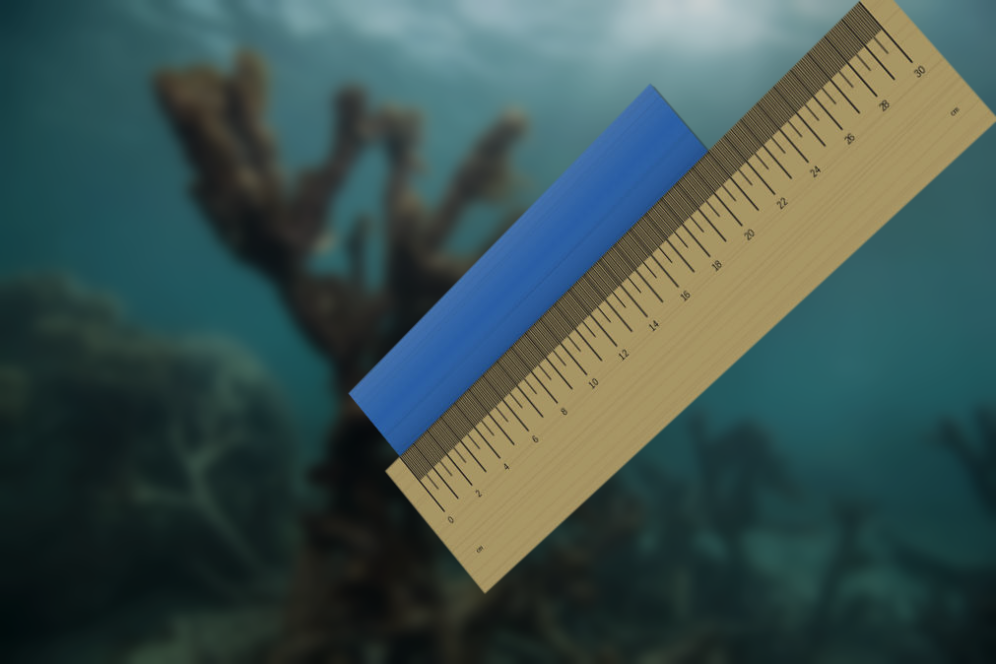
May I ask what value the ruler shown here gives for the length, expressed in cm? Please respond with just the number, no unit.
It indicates 21
